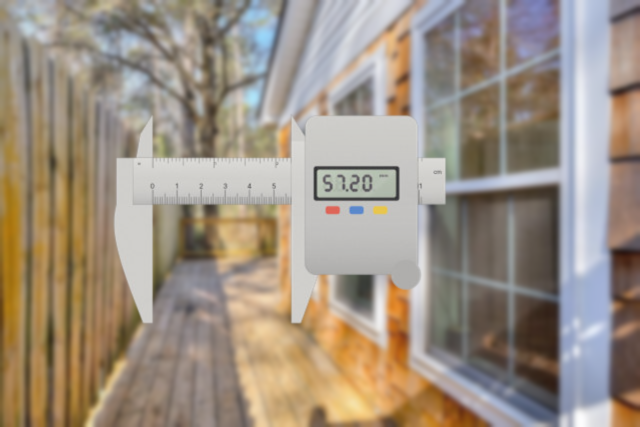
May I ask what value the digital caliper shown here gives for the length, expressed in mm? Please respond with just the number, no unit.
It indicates 57.20
